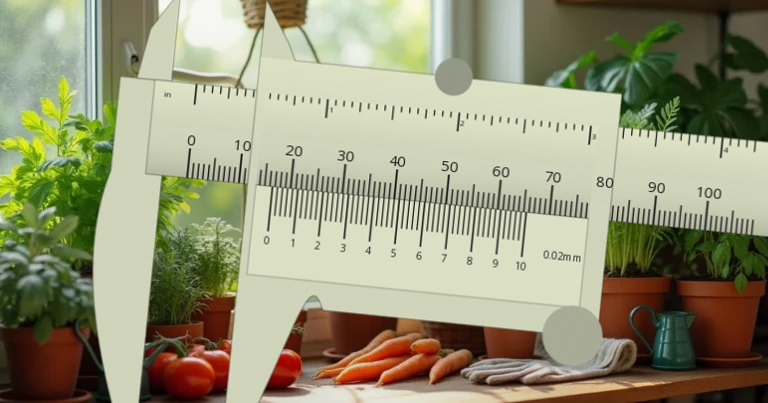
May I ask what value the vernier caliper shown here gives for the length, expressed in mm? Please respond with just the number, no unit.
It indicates 16.5
